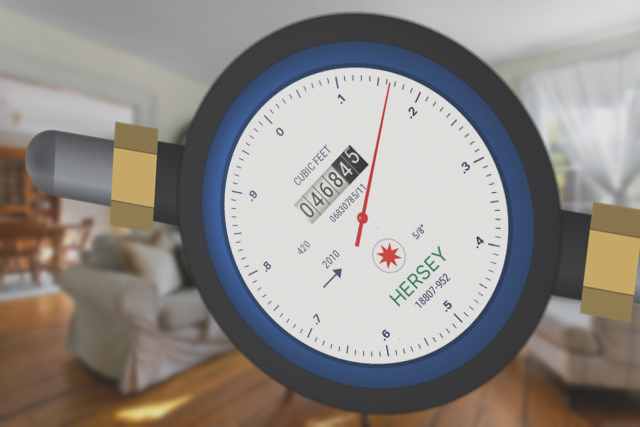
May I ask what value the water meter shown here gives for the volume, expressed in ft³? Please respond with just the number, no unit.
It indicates 46845.16
